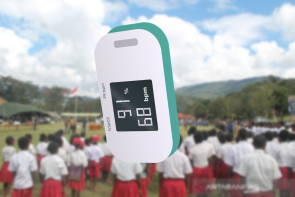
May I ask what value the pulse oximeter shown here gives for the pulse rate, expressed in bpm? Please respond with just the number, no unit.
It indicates 68
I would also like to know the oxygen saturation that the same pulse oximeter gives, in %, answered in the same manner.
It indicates 91
